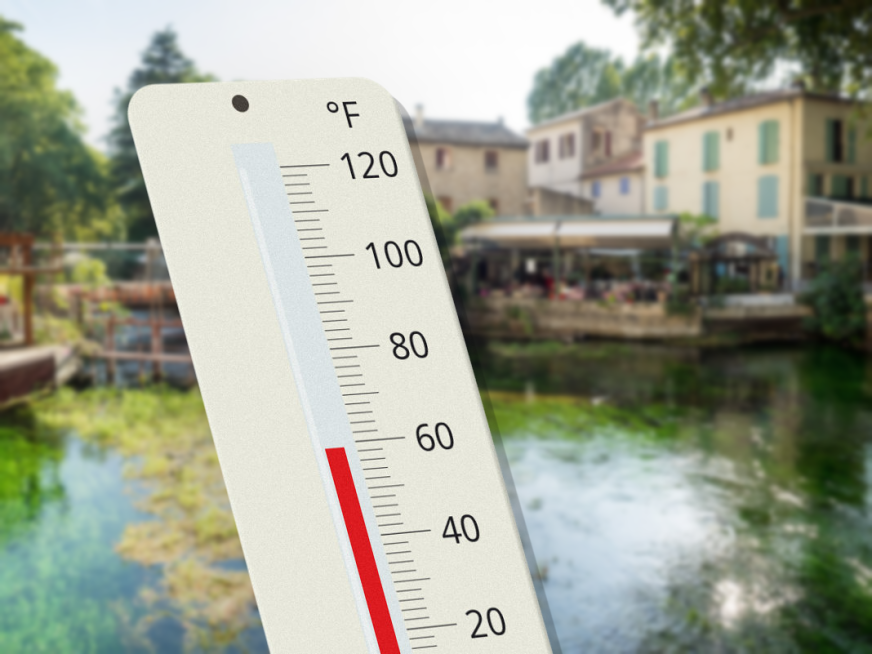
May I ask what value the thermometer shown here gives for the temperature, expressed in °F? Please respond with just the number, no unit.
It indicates 59
